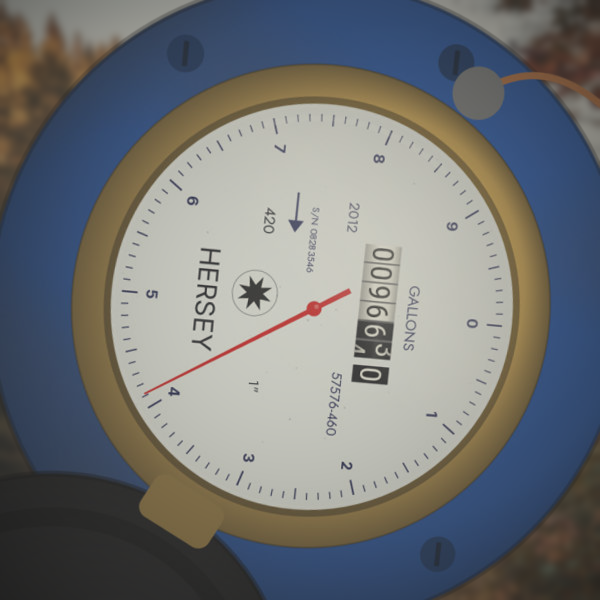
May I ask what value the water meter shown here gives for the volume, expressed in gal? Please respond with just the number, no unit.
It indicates 96634.1
